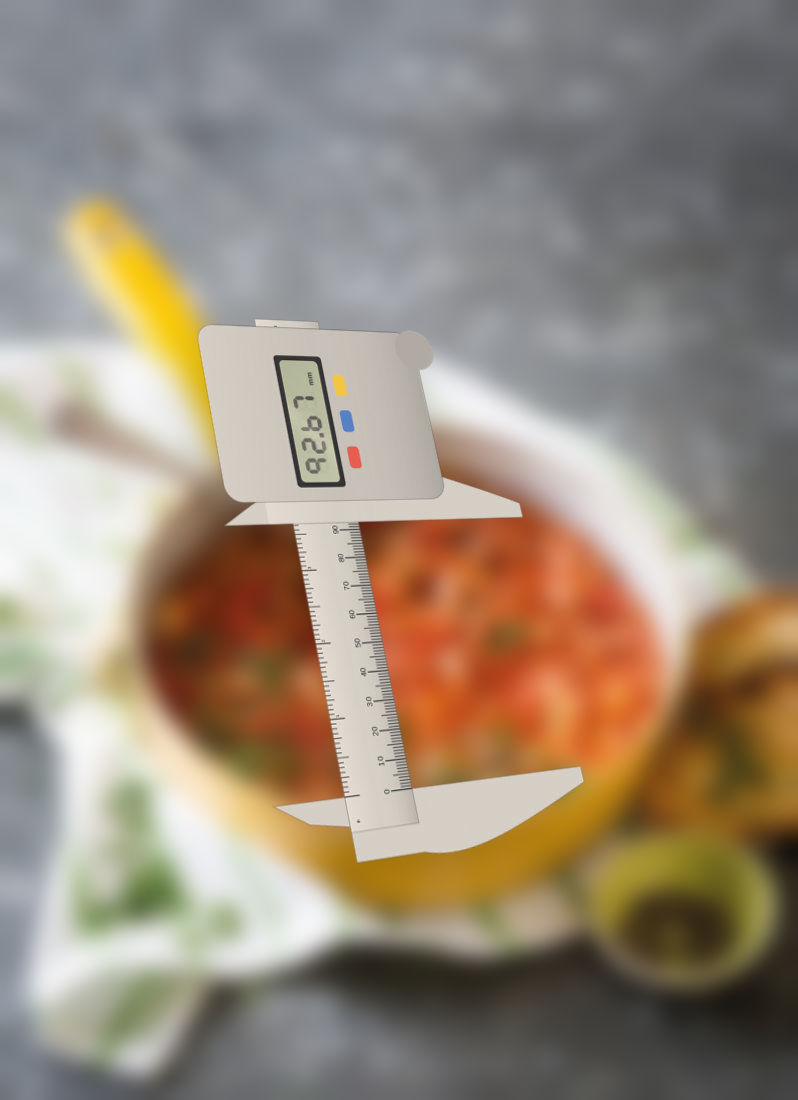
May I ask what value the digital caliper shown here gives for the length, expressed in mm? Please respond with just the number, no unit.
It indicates 92.67
